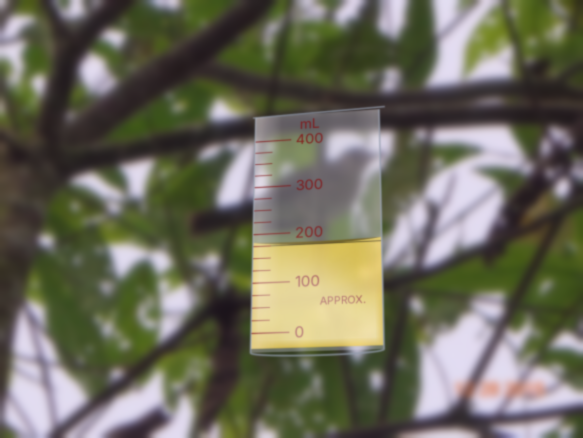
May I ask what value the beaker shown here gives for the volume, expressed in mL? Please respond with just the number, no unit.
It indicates 175
